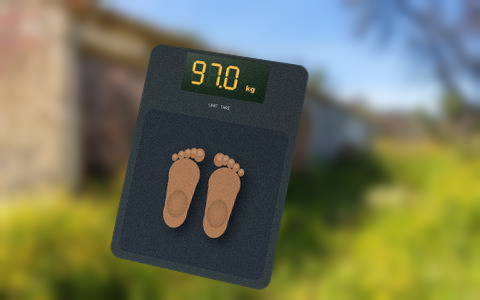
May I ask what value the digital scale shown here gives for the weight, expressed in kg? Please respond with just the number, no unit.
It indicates 97.0
